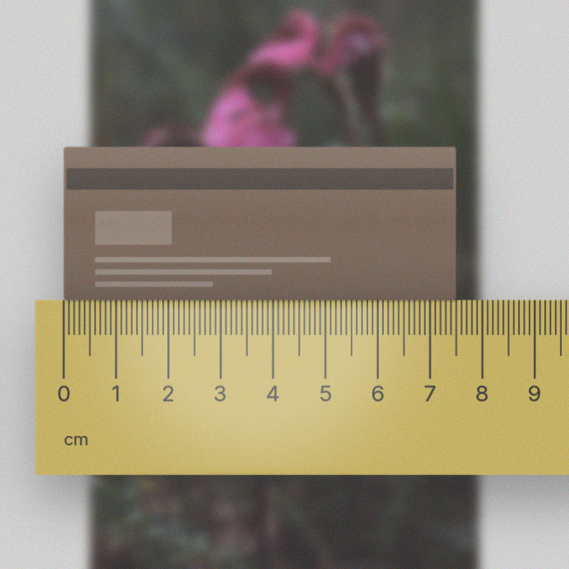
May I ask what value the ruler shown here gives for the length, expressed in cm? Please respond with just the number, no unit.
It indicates 7.5
